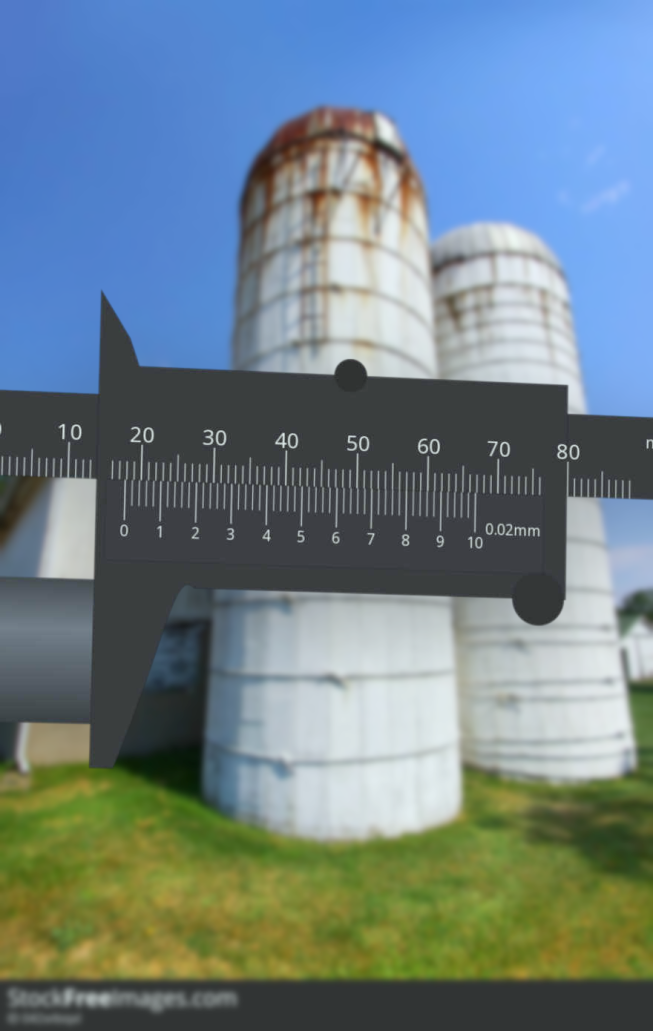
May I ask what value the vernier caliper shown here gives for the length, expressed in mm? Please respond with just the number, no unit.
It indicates 17.8
